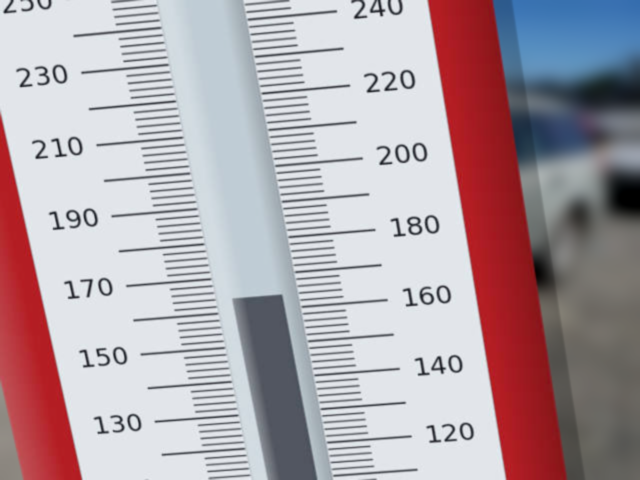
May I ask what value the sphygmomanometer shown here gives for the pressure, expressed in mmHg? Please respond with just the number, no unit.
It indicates 164
